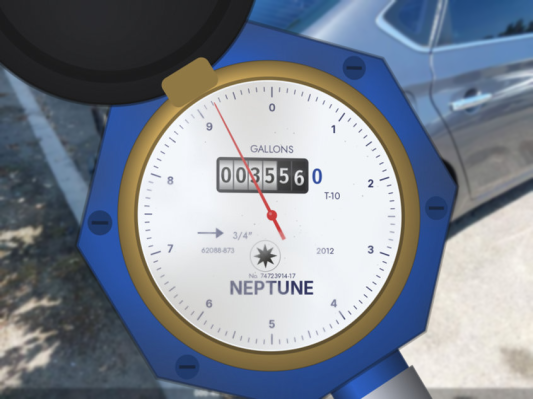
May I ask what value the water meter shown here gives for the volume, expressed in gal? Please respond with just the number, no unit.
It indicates 35559.2
